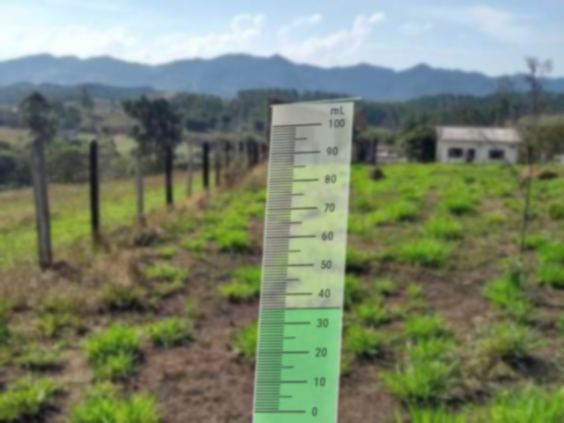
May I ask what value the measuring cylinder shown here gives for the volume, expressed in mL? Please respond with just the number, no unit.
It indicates 35
